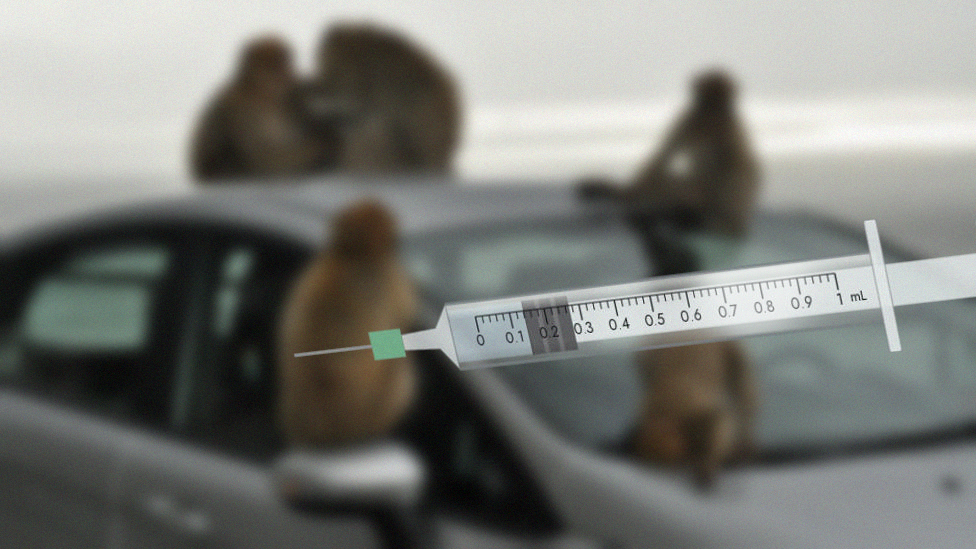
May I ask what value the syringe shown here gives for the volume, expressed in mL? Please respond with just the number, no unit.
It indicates 0.14
